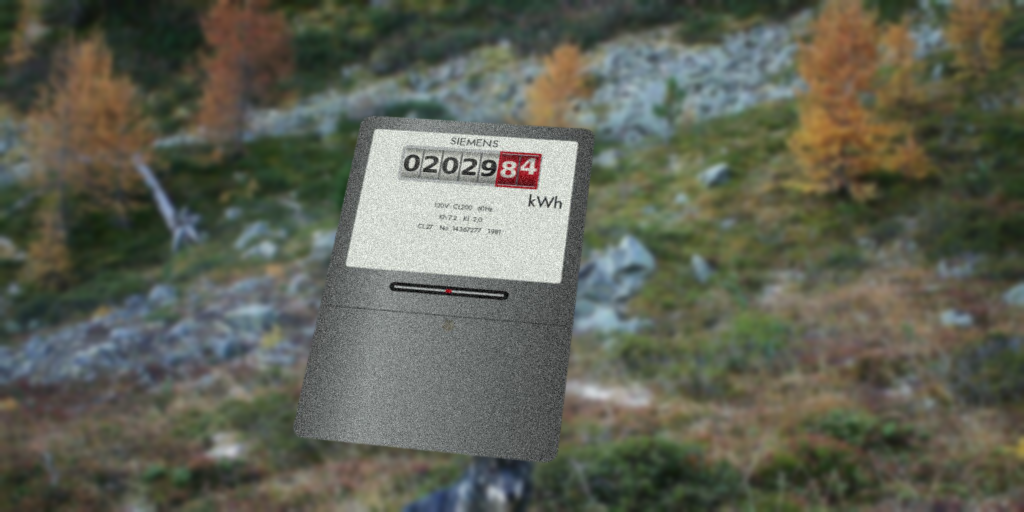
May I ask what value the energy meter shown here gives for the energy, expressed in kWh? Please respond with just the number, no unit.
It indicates 2029.84
